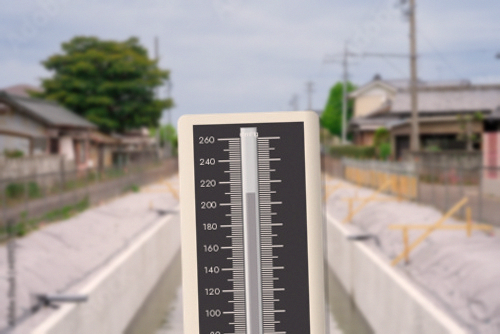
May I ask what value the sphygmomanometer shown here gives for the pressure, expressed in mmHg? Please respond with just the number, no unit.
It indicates 210
